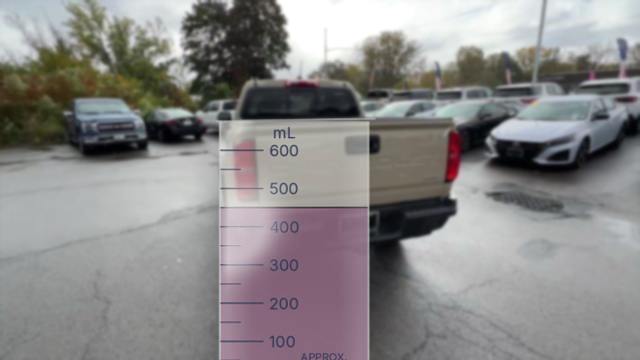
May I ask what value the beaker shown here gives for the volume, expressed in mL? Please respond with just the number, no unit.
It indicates 450
